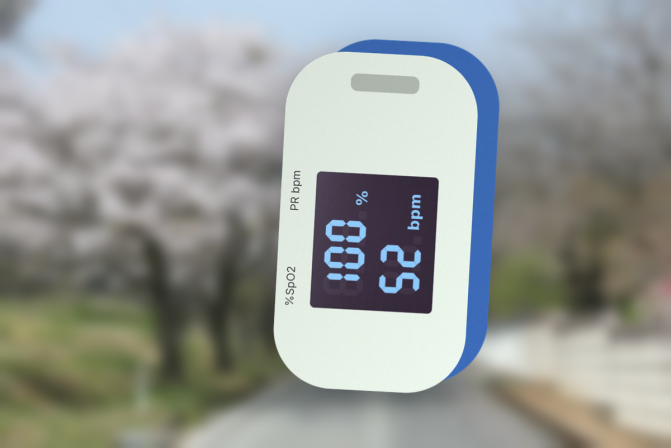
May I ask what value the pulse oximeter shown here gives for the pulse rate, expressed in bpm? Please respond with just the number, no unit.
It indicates 52
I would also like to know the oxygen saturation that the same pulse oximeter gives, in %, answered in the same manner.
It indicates 100
